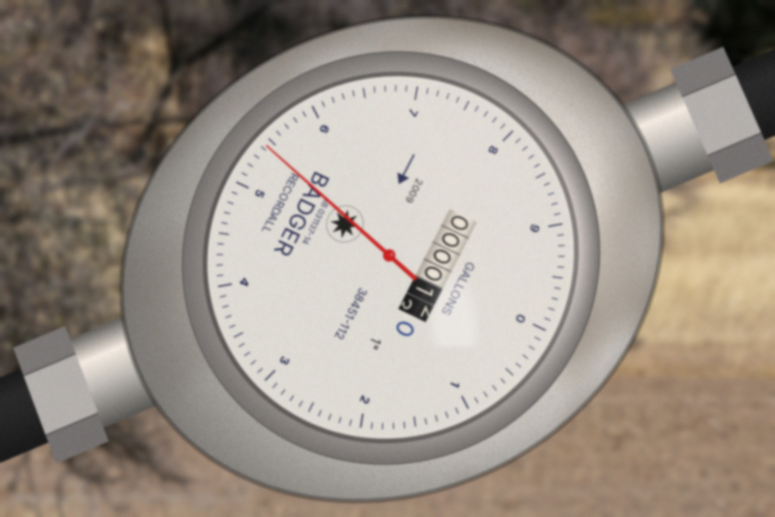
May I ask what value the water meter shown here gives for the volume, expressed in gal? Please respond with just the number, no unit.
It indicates 125.4
